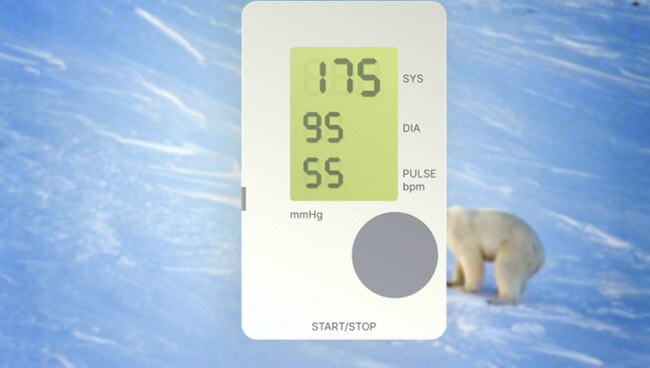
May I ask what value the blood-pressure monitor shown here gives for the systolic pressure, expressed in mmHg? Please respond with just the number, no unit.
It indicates 175
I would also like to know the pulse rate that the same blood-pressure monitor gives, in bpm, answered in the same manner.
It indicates 55
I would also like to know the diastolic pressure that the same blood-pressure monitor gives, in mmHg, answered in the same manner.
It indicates 95
